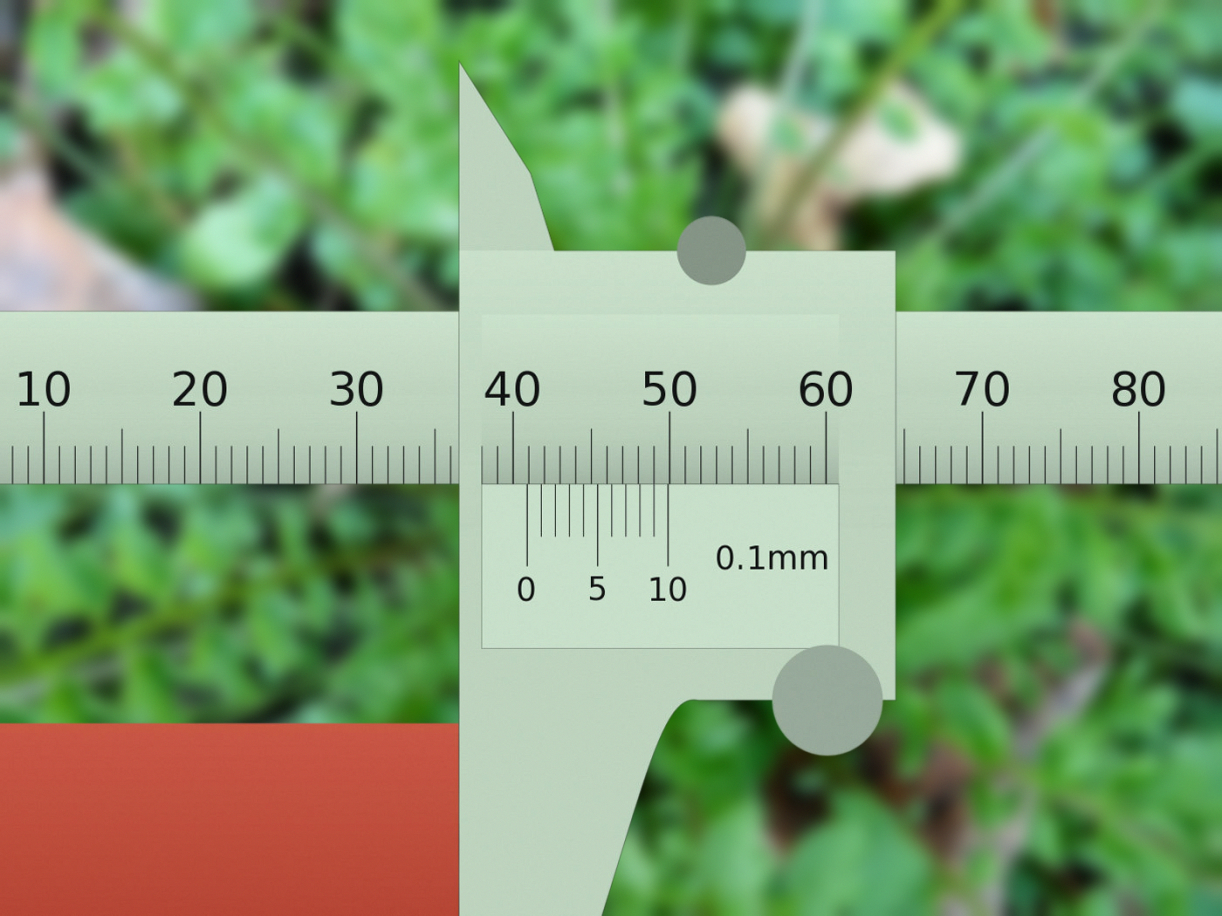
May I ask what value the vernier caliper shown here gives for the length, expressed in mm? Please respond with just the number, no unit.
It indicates 40.9
